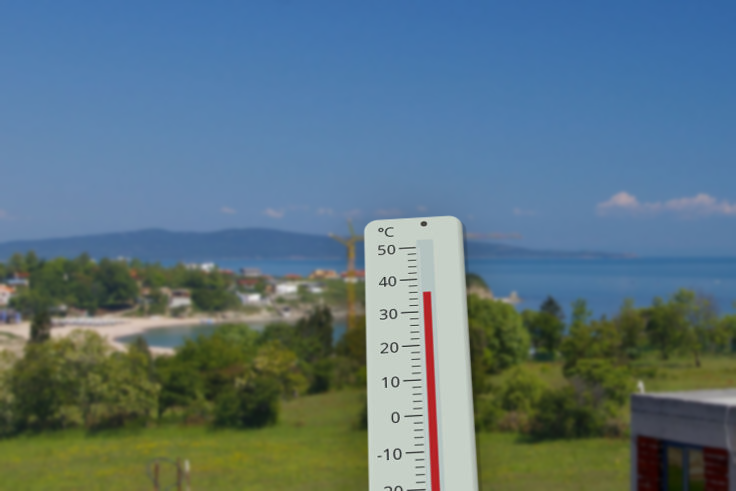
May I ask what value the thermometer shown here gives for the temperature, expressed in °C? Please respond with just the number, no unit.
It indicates 36
